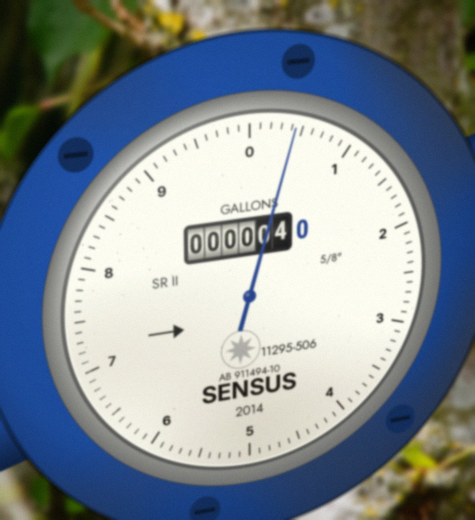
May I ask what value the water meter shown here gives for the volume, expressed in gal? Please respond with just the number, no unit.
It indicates 40.4
